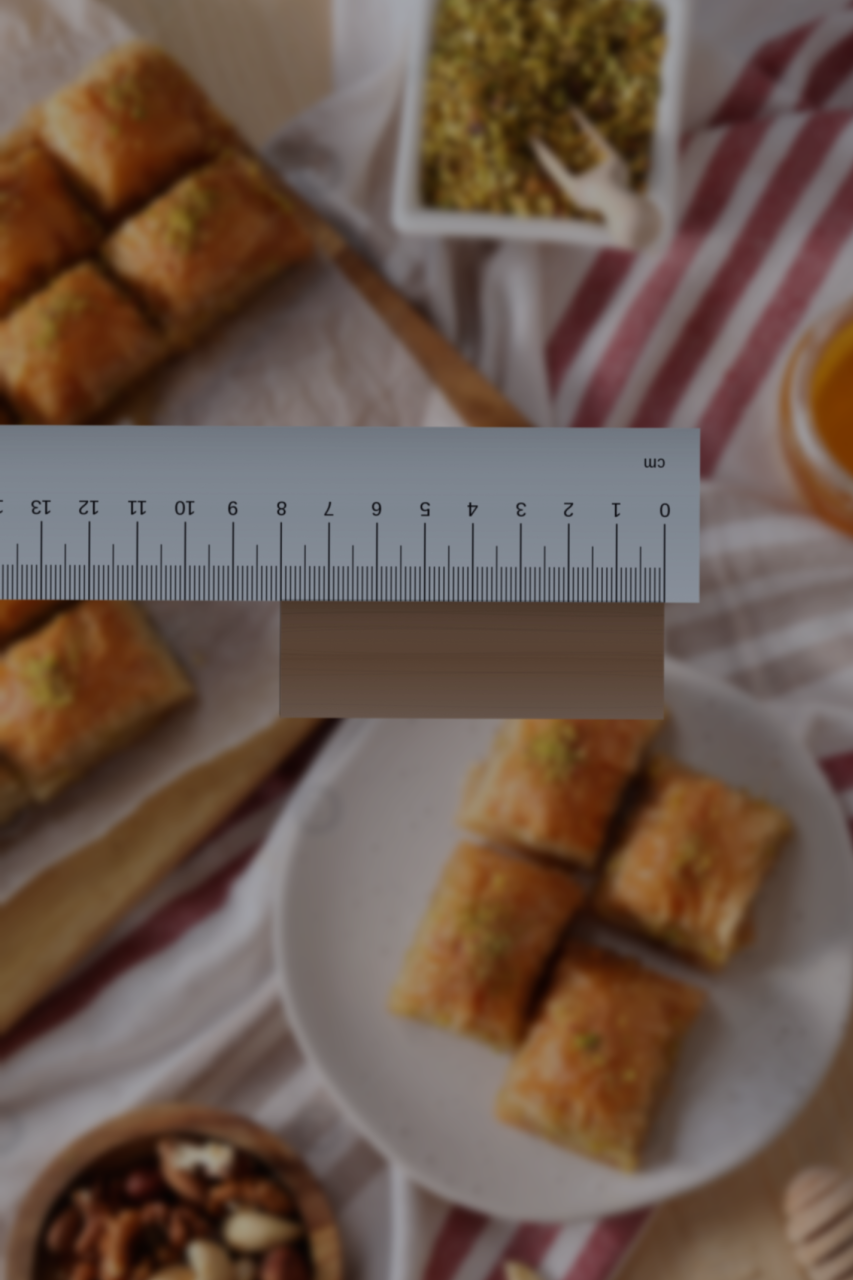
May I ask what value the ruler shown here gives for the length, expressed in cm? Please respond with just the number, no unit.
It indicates 8
